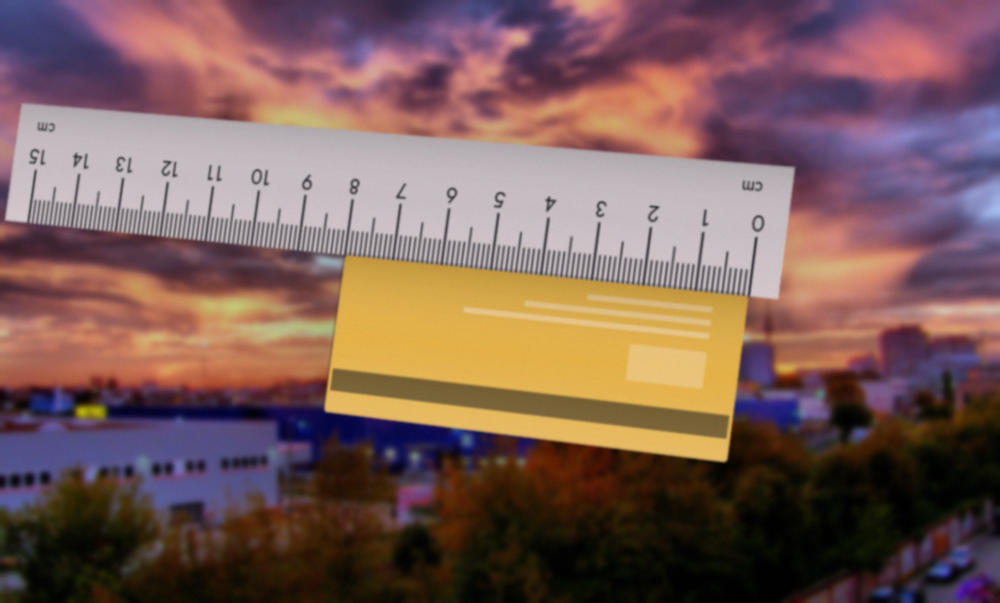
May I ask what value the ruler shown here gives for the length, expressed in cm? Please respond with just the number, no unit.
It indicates 8
